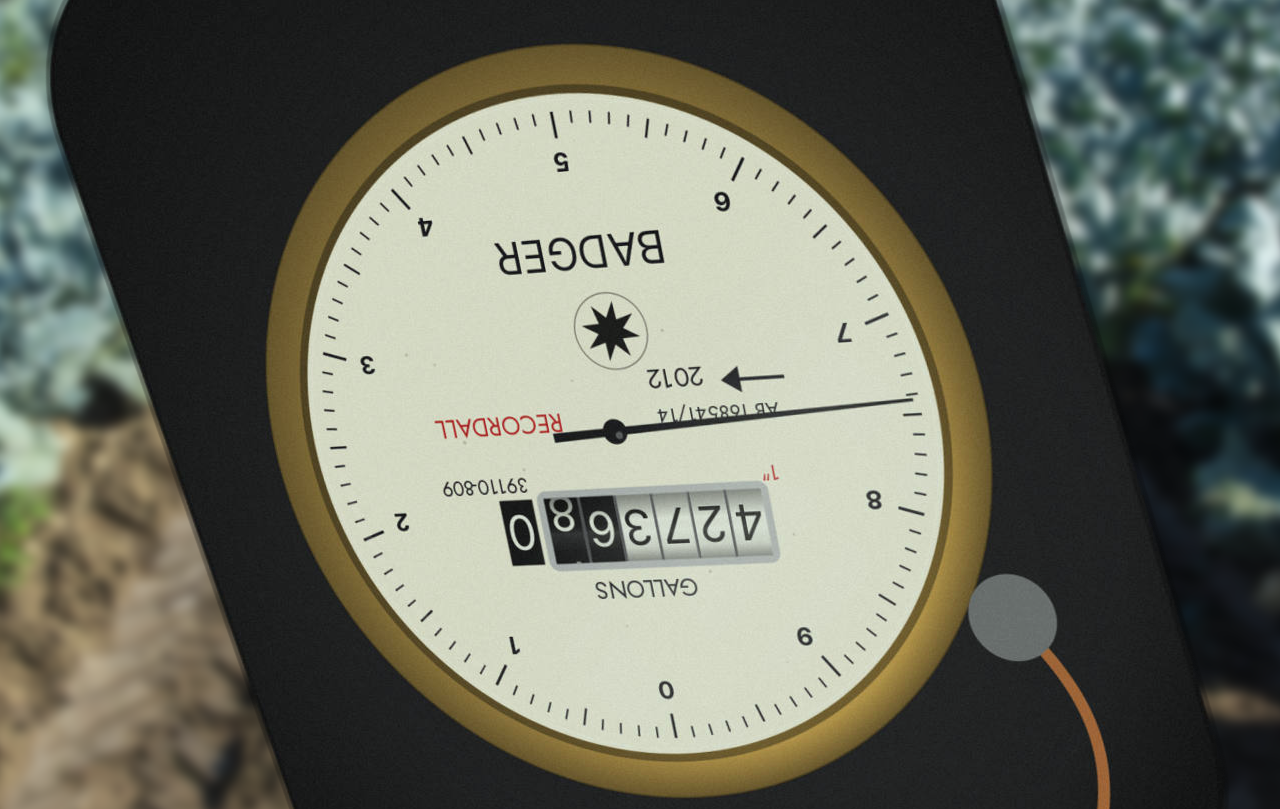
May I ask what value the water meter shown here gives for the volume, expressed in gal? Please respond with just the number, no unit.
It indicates 4273677.4
